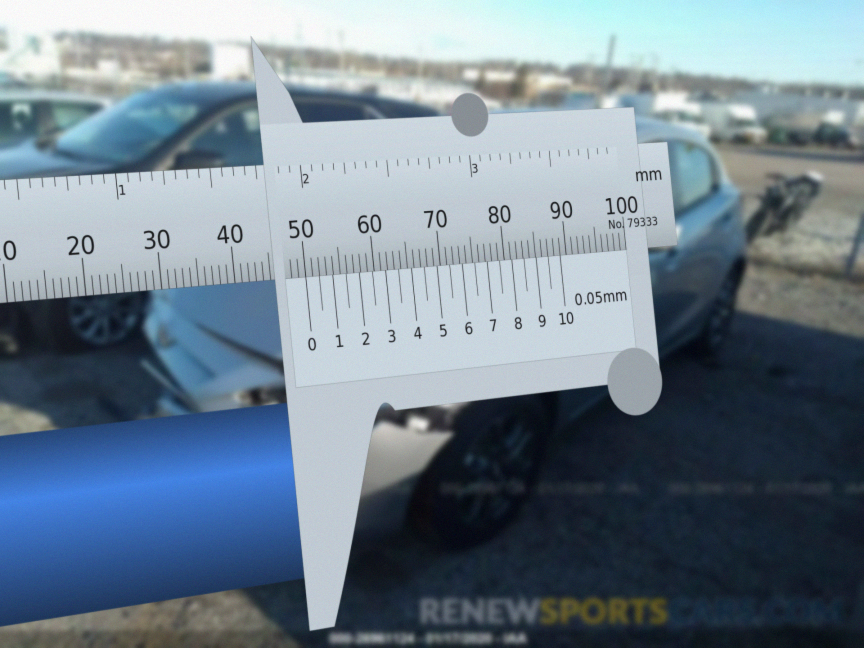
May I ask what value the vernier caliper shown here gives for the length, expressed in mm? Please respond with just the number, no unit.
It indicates 50.0
